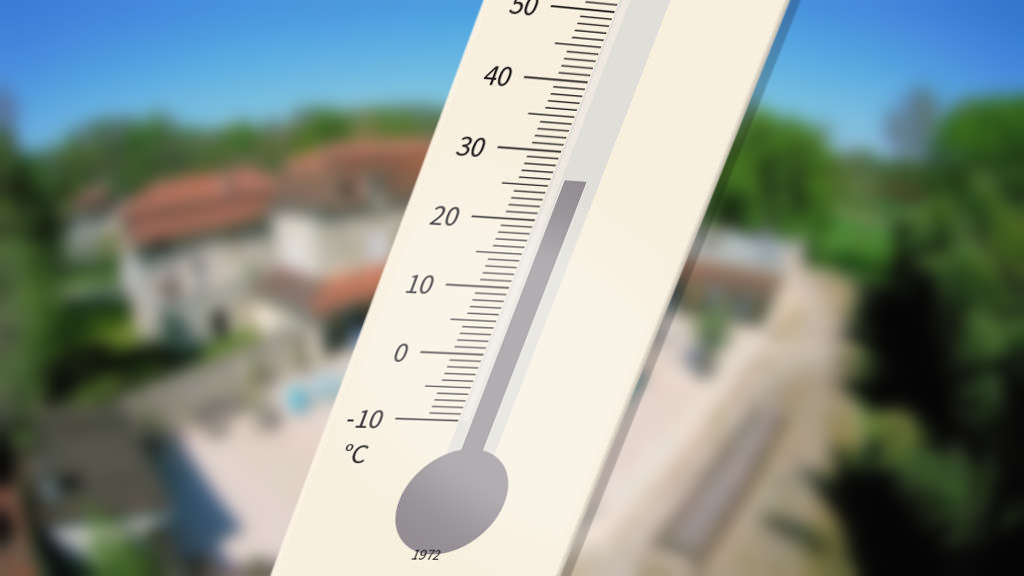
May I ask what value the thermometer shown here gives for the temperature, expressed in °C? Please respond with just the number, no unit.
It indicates 26
